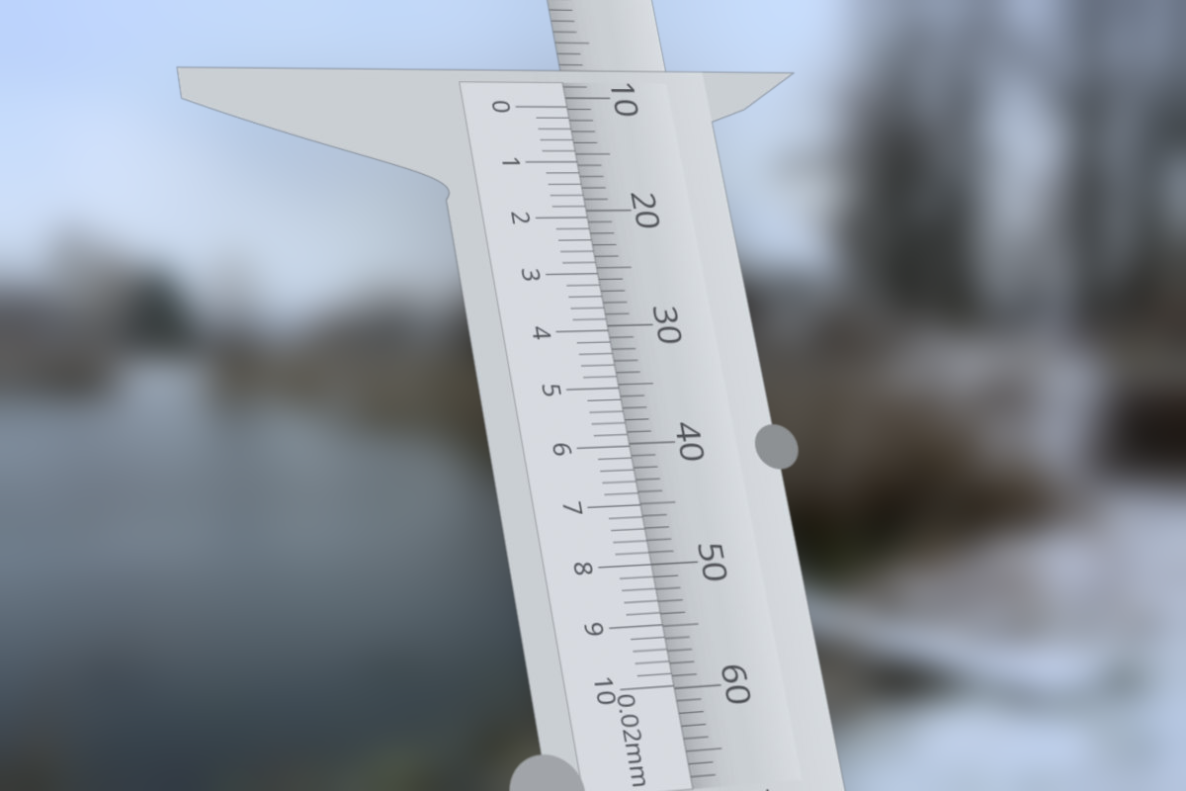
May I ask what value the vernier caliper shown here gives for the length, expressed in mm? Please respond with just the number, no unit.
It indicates 10.8
